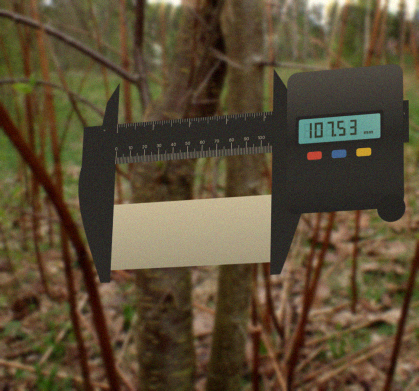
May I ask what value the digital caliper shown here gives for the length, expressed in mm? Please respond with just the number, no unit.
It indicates 107.53
